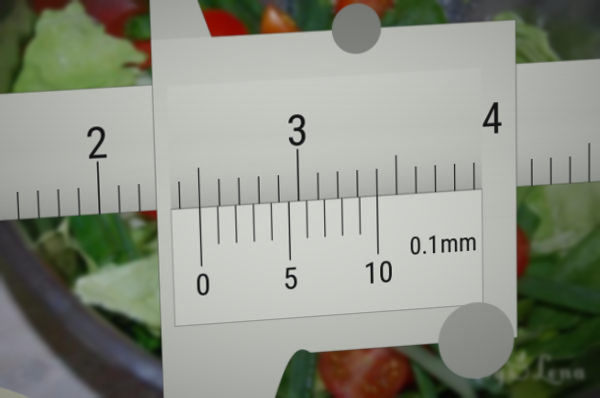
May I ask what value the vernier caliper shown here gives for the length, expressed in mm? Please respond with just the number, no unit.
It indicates 25.0
